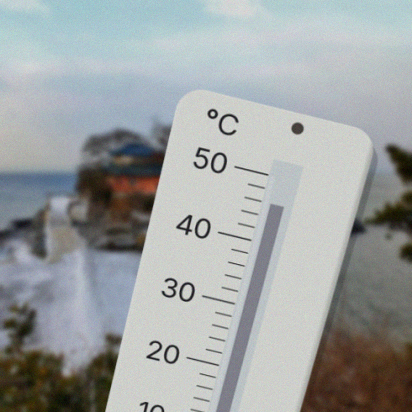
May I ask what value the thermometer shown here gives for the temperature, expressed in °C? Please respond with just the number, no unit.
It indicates 46
